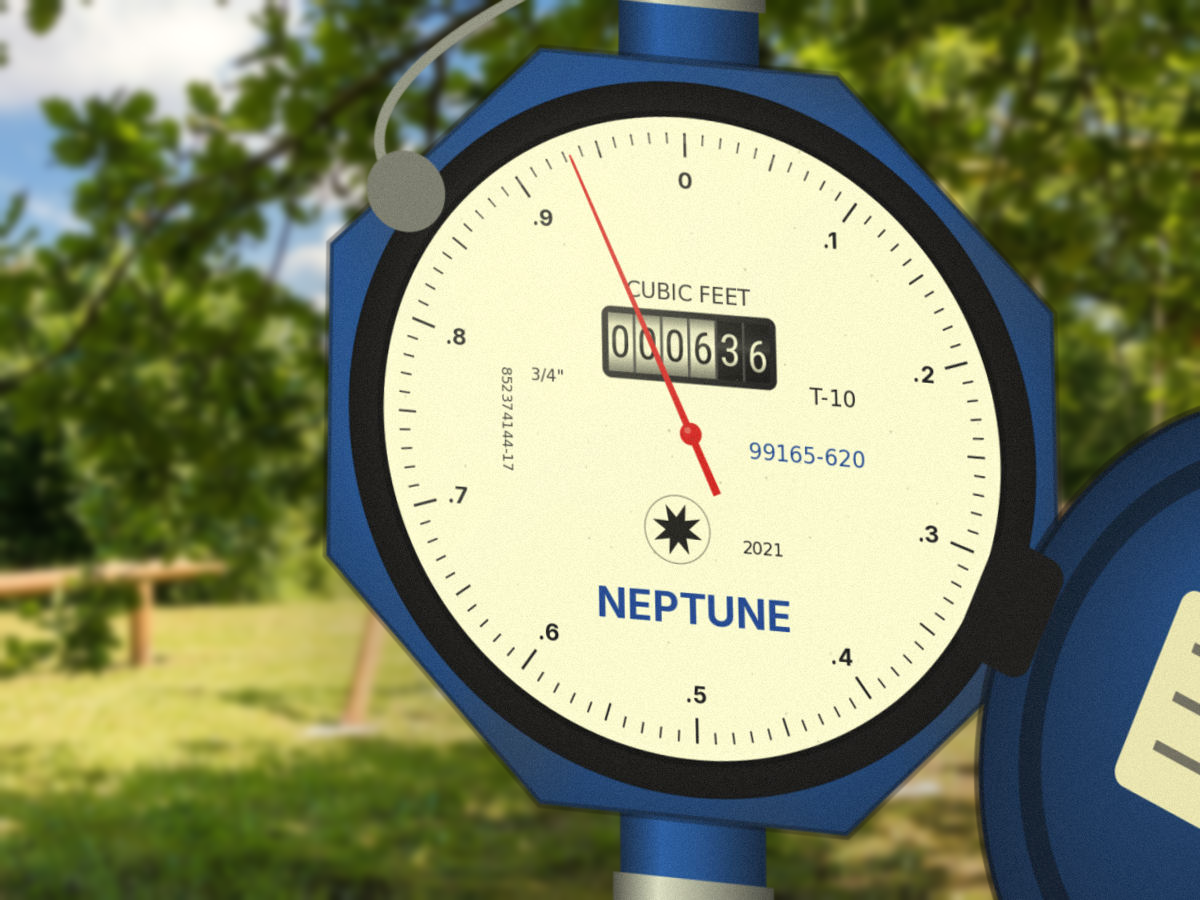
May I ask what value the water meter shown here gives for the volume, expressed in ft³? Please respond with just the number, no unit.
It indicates 635.93
